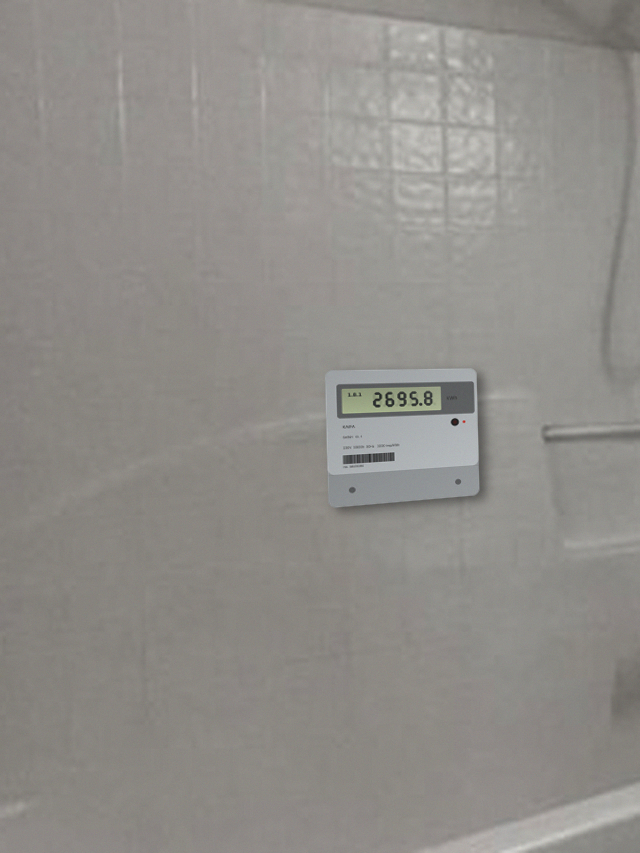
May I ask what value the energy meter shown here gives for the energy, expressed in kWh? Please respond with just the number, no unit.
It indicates 2695.8
